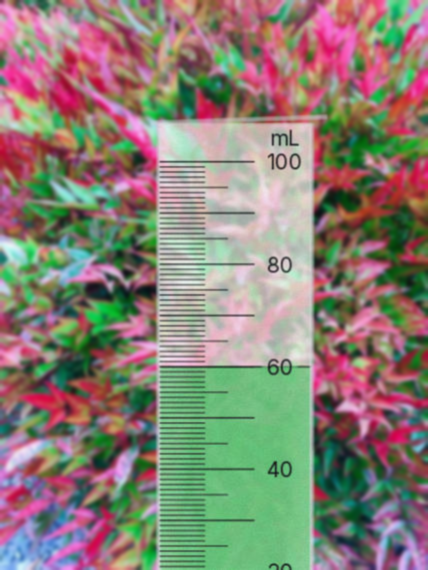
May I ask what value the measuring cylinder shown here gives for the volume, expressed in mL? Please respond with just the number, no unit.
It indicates 60
